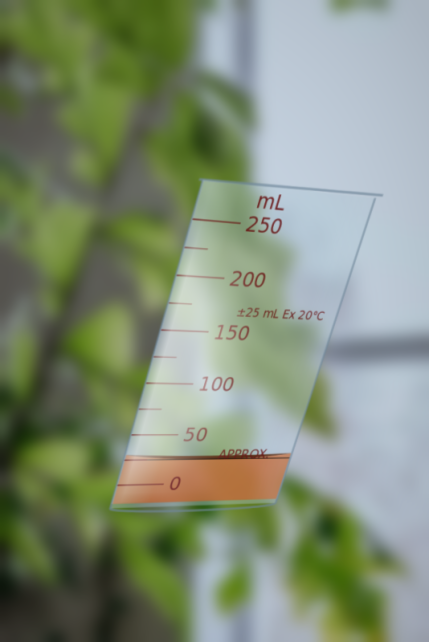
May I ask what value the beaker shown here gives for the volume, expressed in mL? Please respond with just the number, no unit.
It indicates 25
